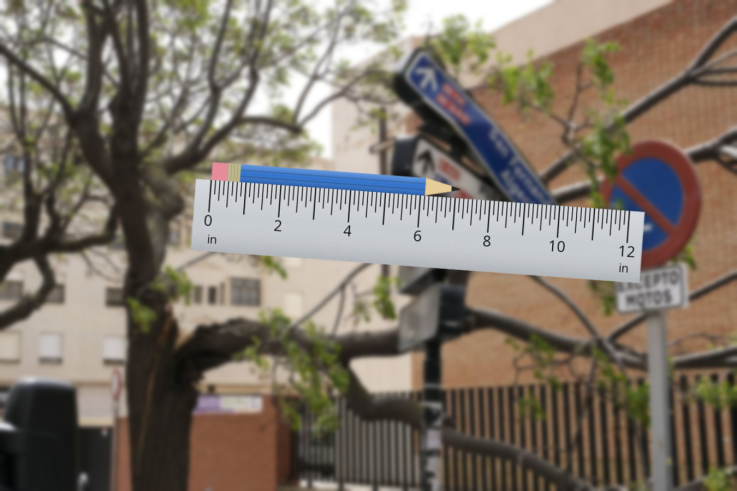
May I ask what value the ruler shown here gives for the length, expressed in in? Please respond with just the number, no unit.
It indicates 7.125
